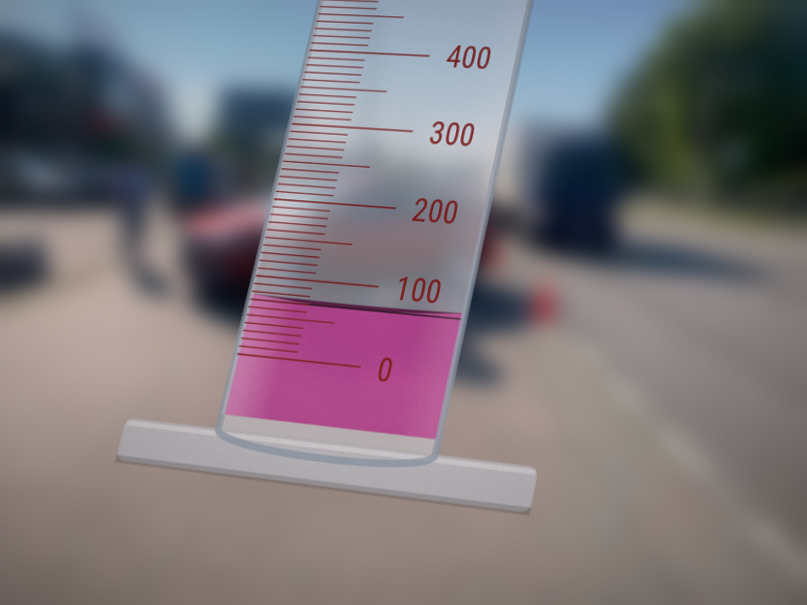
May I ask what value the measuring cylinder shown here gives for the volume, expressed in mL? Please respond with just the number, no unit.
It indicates 70
